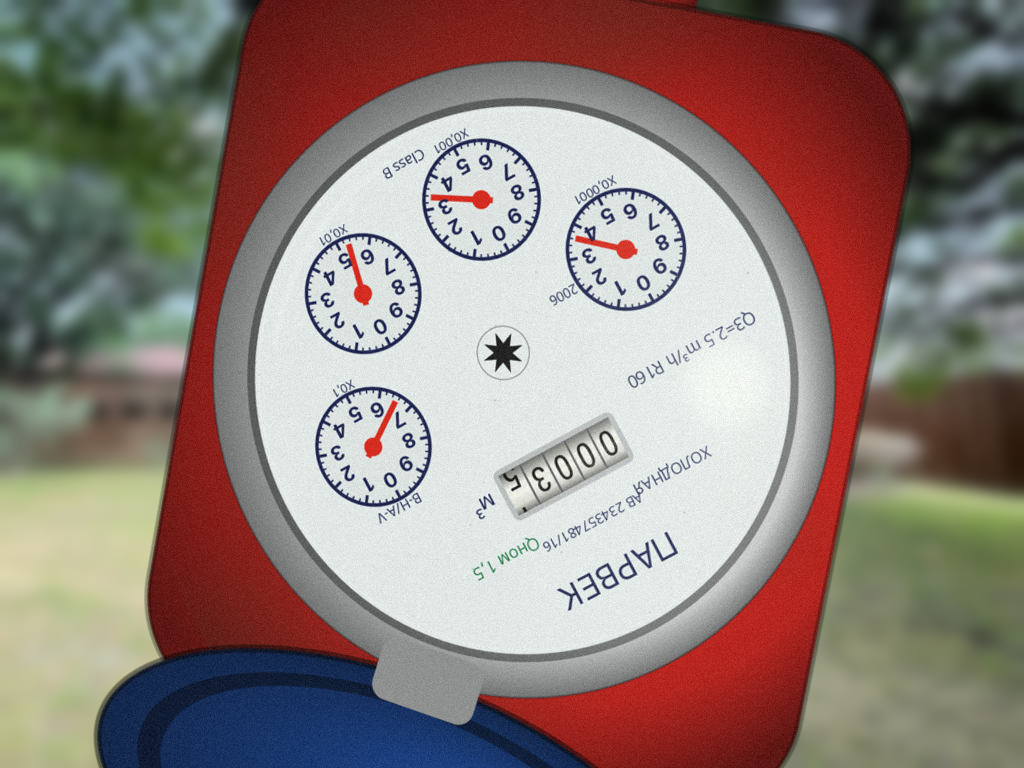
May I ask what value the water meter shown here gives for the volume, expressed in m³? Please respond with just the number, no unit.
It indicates 34.6533
